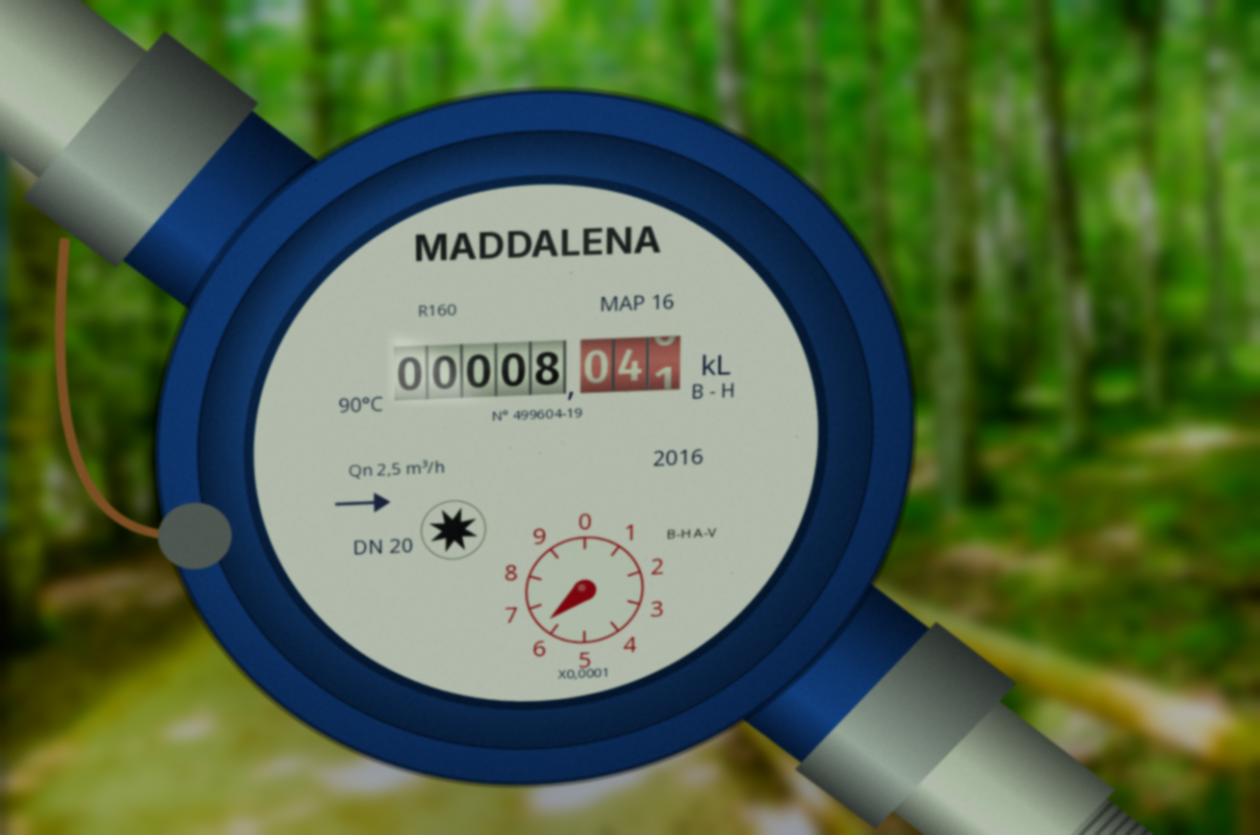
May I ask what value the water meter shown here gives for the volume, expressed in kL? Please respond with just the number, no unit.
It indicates 8.0406
